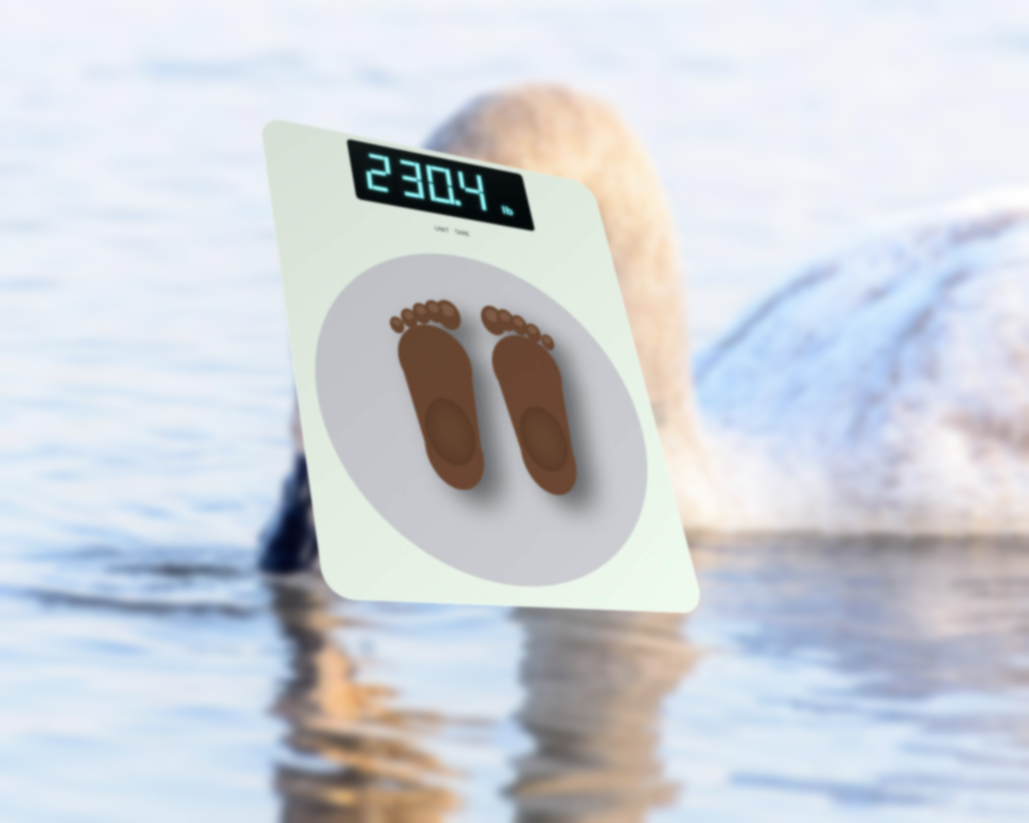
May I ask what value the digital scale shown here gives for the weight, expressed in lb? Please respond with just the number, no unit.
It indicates 230.4
